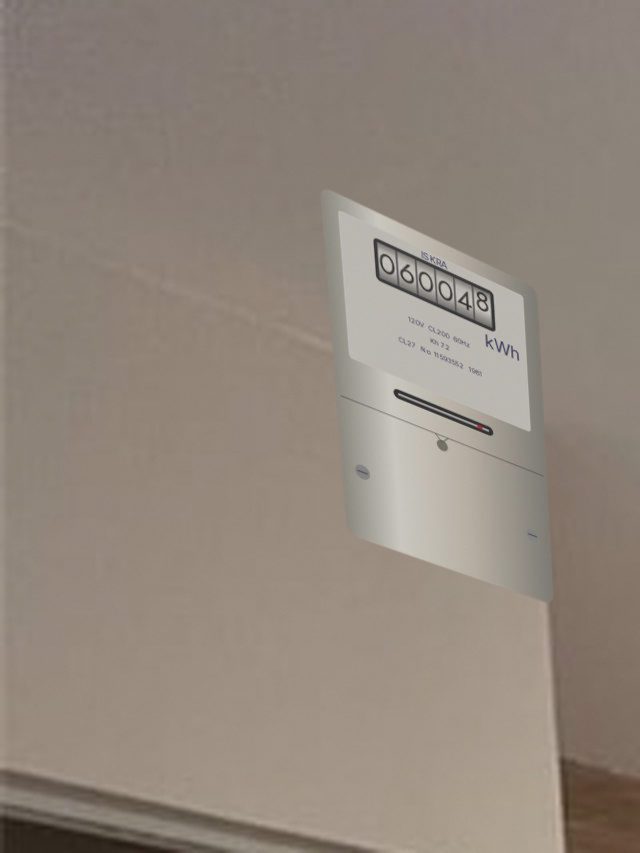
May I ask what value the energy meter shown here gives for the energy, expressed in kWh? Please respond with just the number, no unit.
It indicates 60048
